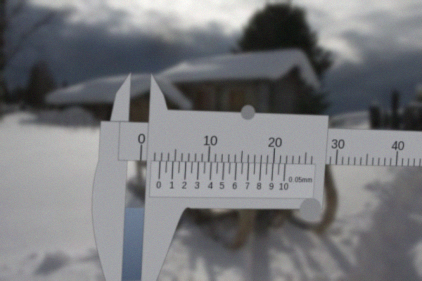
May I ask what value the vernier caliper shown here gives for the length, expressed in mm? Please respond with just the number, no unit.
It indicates 2.8
